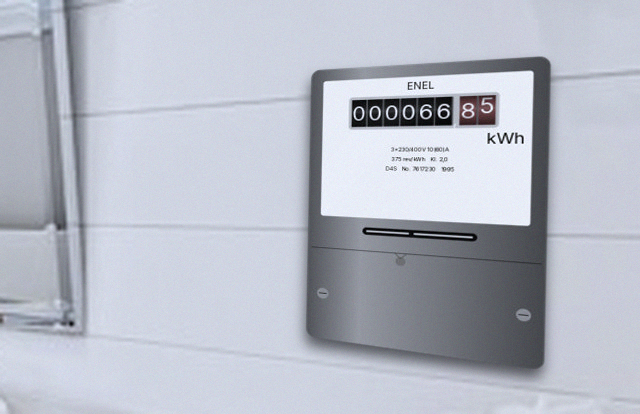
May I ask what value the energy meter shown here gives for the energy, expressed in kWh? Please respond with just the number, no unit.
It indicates 66.85
